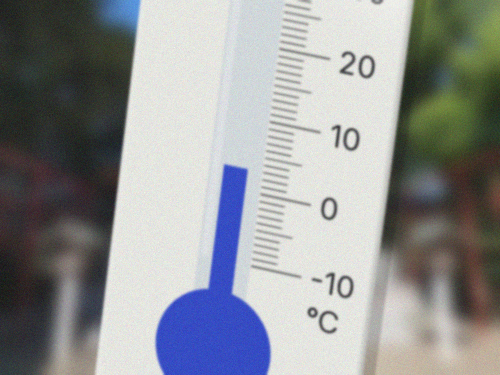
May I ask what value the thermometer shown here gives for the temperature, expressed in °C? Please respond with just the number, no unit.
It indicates 3
